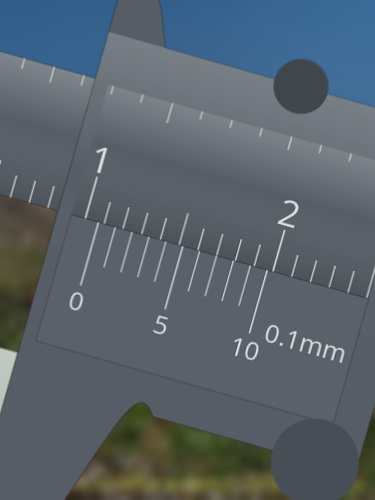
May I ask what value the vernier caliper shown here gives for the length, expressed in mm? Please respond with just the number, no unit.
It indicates 10.7
